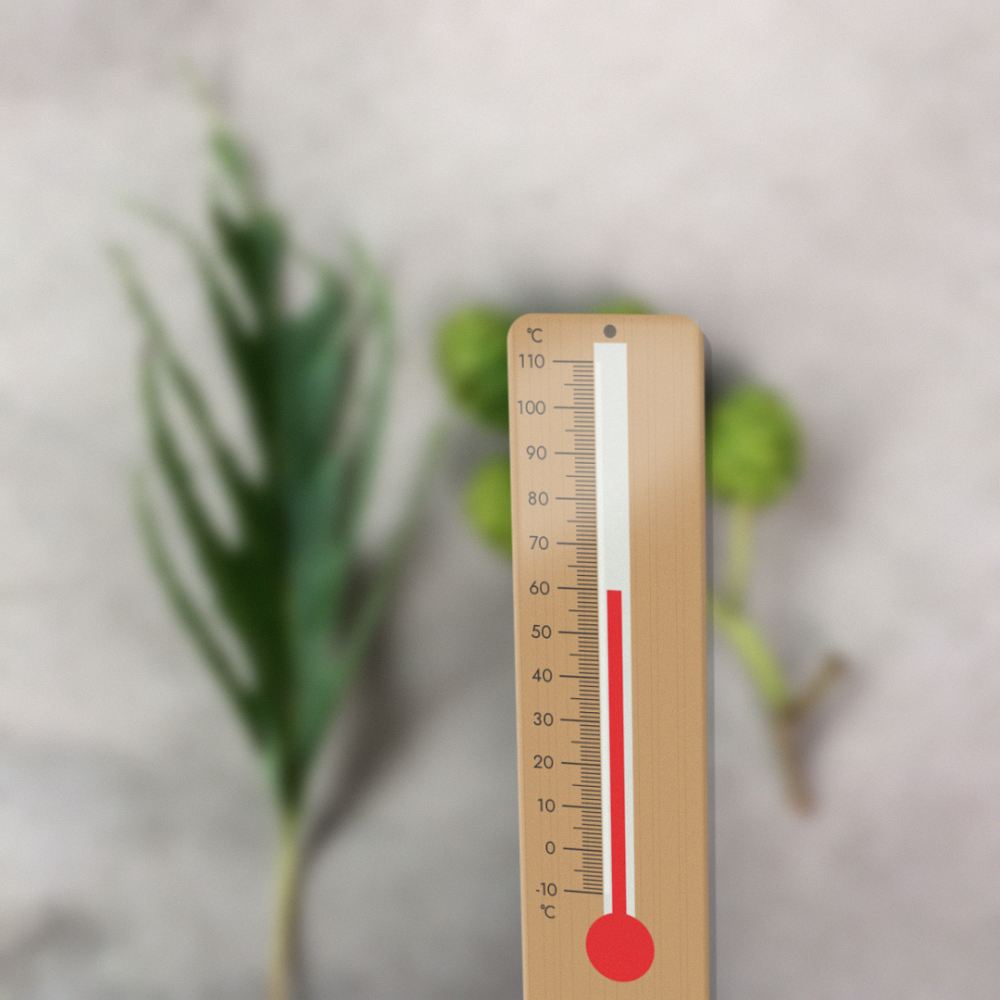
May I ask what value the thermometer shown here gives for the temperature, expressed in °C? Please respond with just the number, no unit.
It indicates 60
